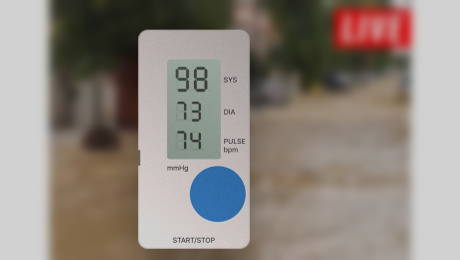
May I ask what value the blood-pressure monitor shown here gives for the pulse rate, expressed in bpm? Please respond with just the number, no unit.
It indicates 74
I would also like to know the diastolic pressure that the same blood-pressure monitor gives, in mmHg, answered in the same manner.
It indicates 73
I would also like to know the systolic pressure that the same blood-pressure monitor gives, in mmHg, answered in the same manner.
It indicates 98
